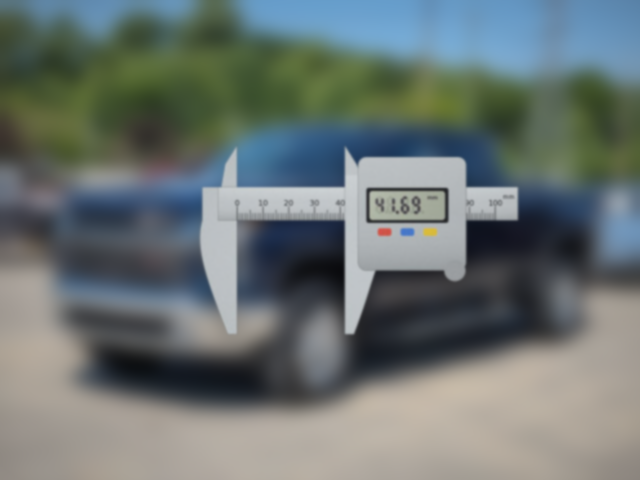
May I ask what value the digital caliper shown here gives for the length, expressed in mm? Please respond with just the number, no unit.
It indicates 41.69
